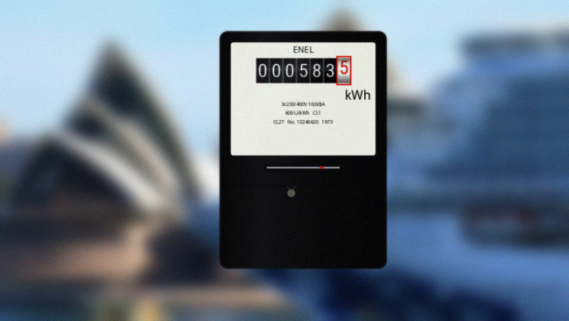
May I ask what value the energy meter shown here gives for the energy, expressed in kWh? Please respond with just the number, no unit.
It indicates 583.5
